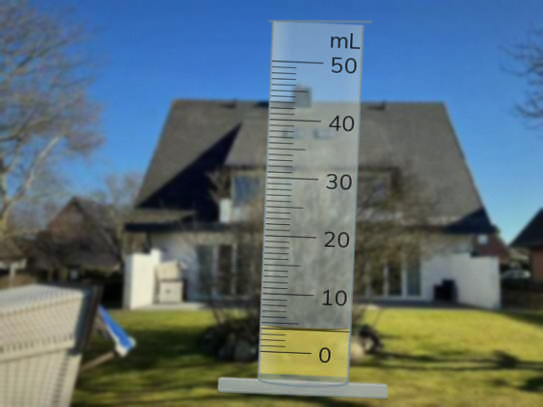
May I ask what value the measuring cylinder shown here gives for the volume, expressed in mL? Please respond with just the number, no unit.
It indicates 4
